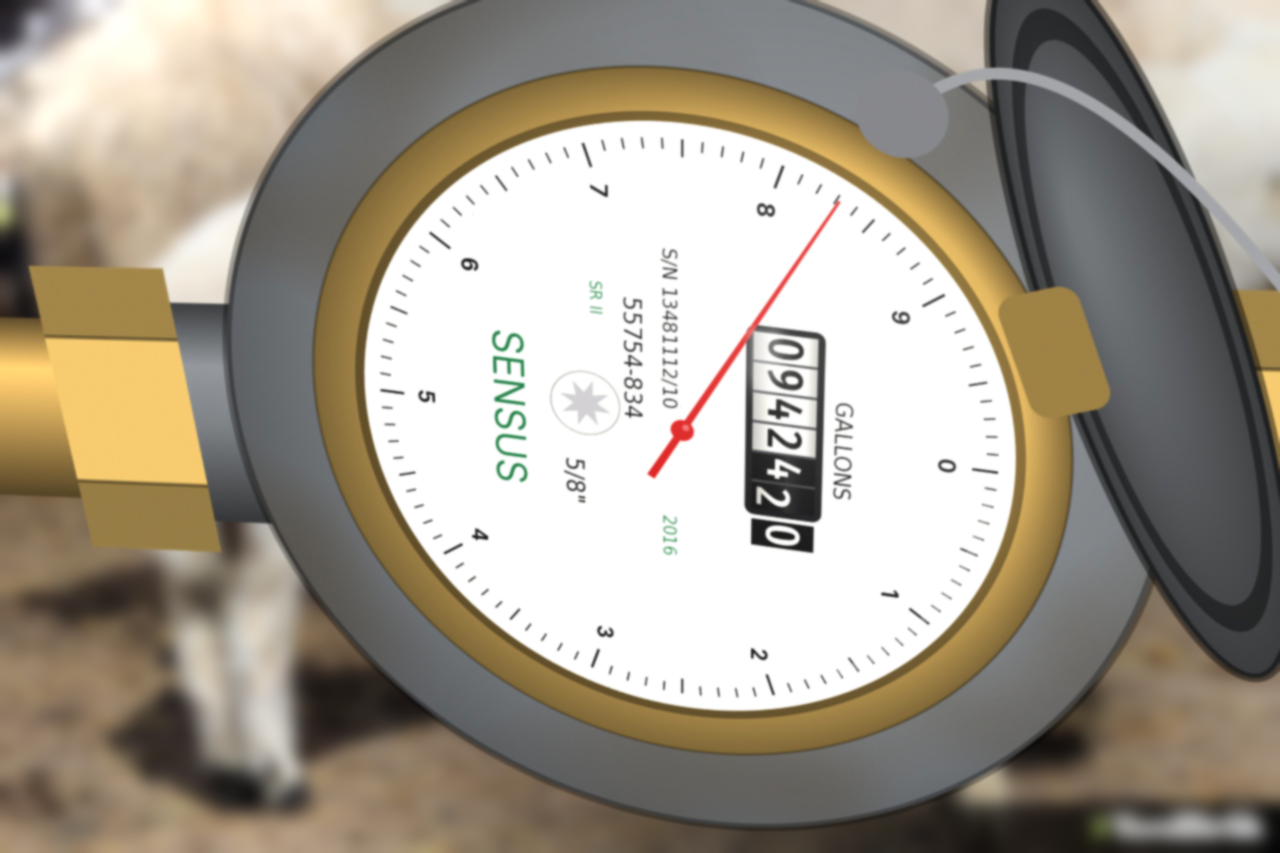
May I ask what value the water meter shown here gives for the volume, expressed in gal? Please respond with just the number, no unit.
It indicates 942418.3
